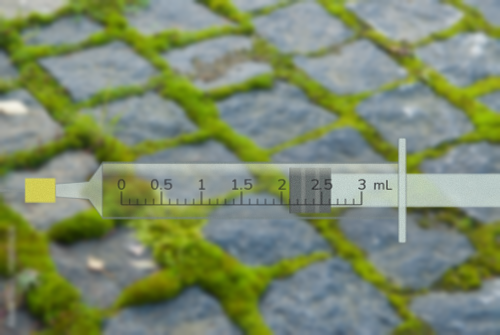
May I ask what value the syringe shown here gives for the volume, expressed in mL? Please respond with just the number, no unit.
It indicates 2.1
